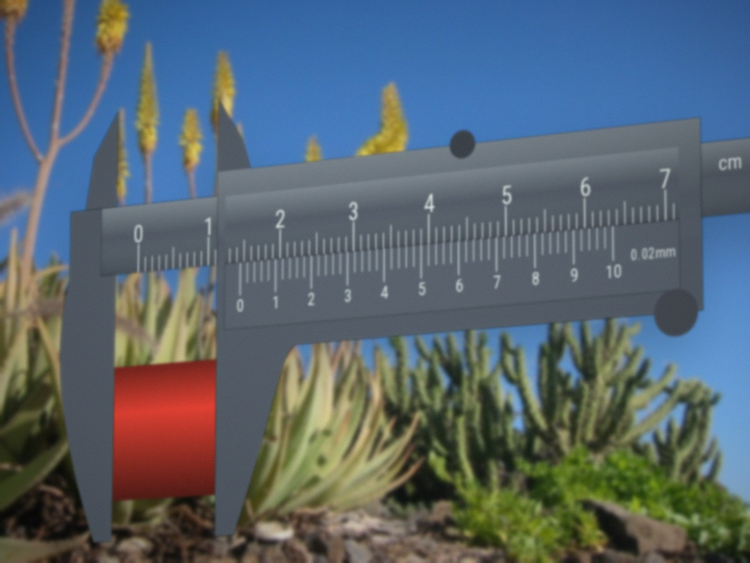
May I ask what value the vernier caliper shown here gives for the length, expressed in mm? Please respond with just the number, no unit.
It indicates 14.5
